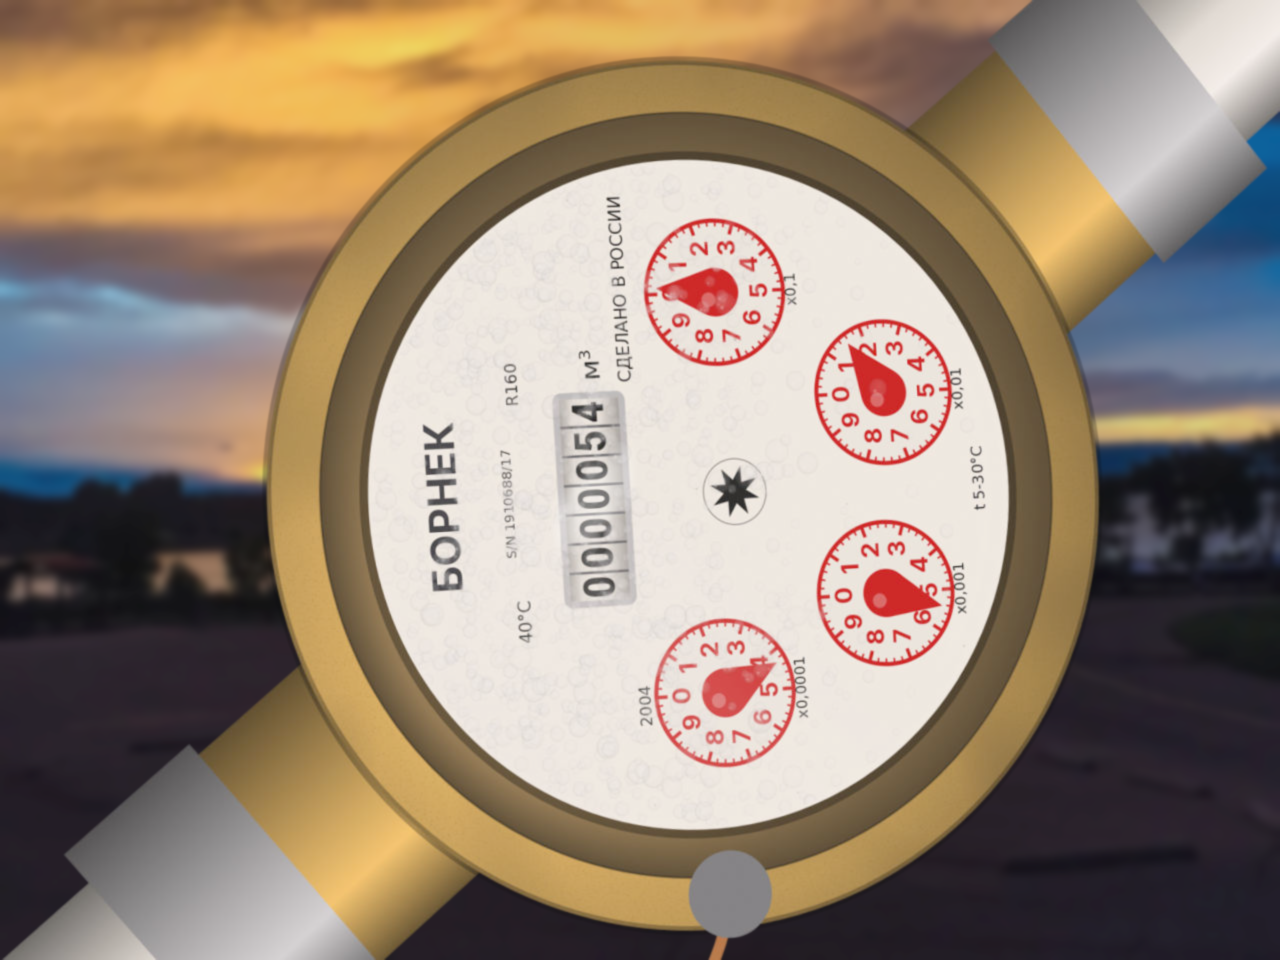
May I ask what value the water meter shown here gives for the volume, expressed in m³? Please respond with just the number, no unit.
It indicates 54.0154
